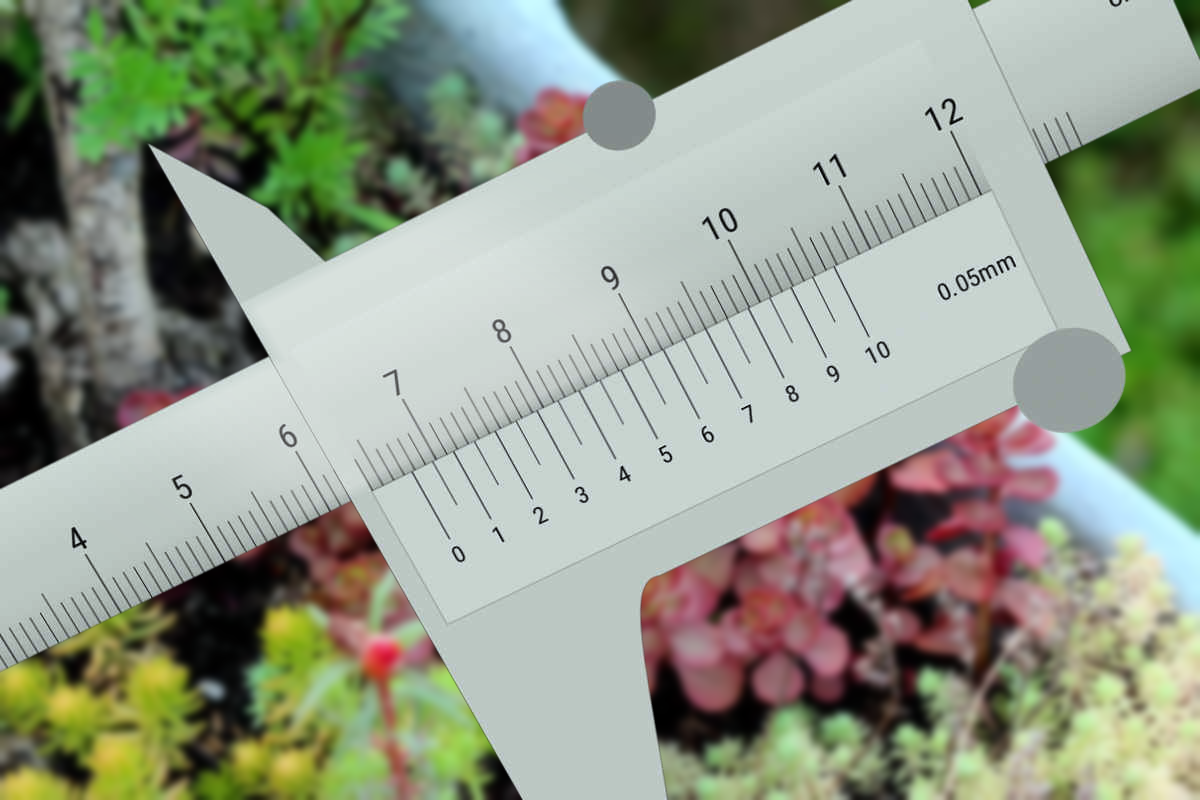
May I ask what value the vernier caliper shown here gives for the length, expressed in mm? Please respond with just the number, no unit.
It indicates 67.7
